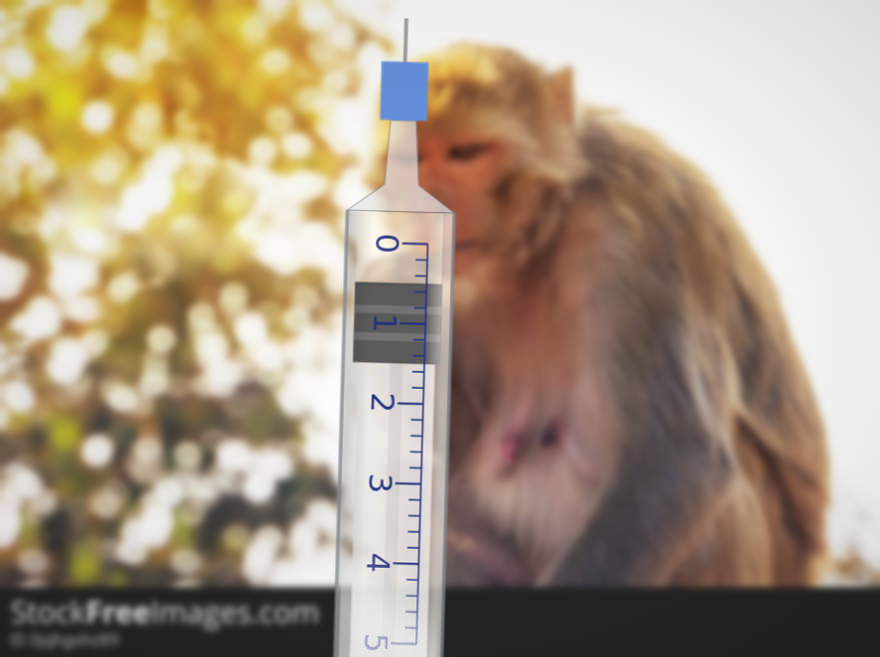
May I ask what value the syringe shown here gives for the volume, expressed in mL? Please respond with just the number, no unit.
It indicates 0.5
